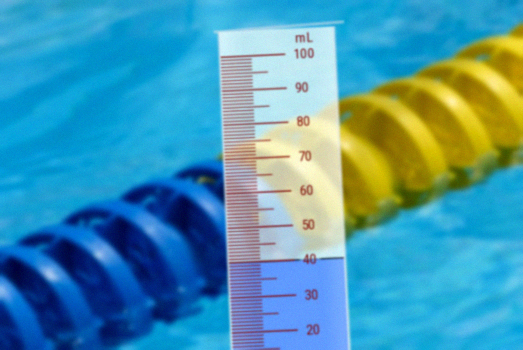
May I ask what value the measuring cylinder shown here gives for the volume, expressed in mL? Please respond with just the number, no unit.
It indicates 40
